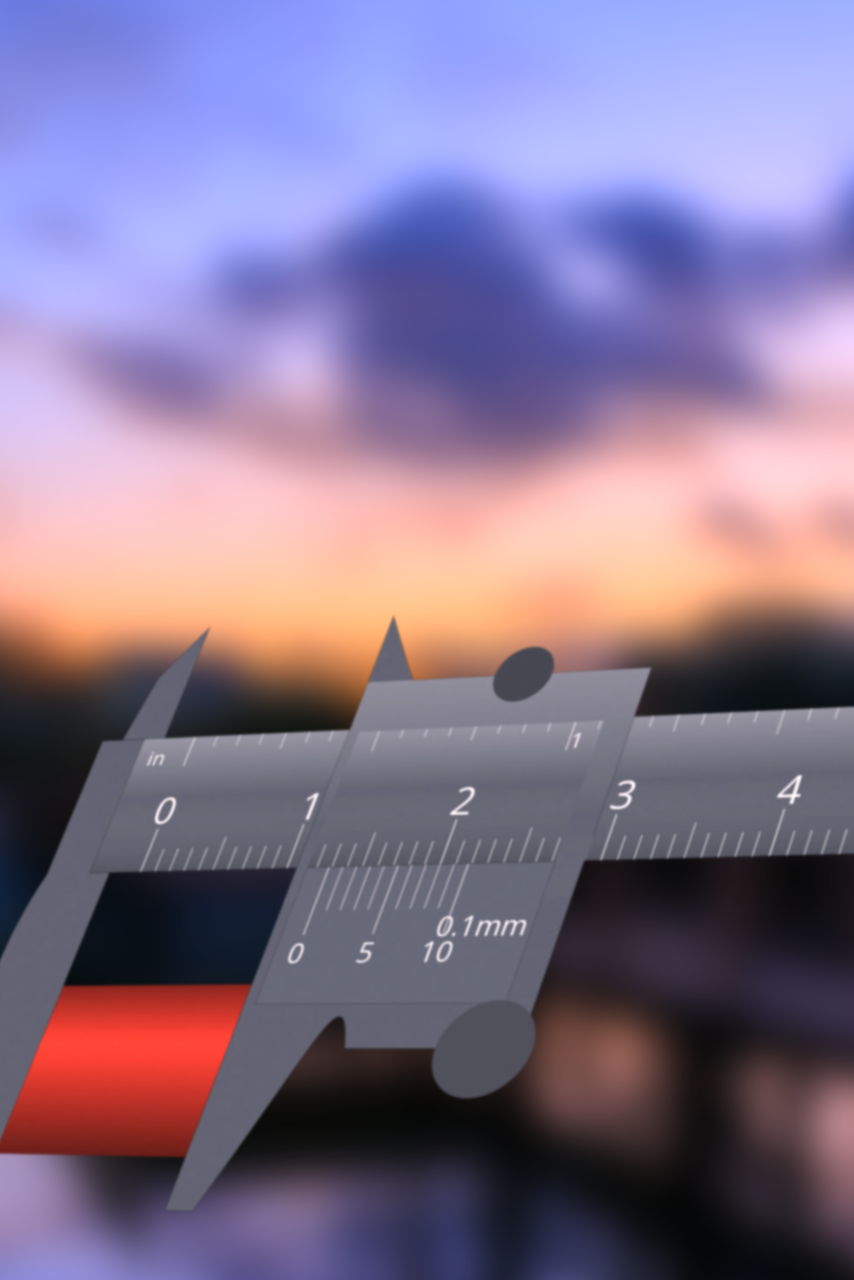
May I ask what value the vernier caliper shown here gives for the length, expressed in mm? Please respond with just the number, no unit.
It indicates 12.8
